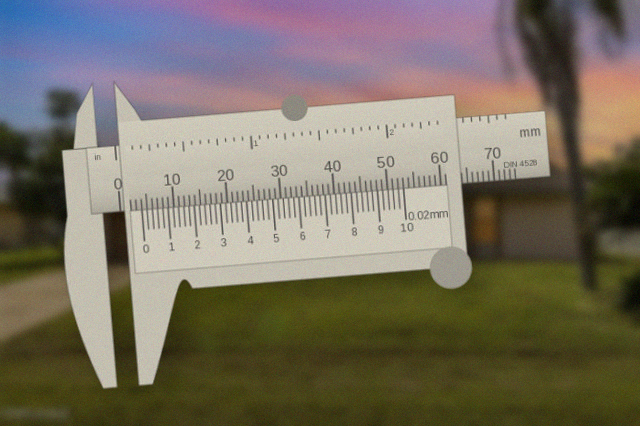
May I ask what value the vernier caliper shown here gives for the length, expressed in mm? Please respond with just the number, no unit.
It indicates 4.0
